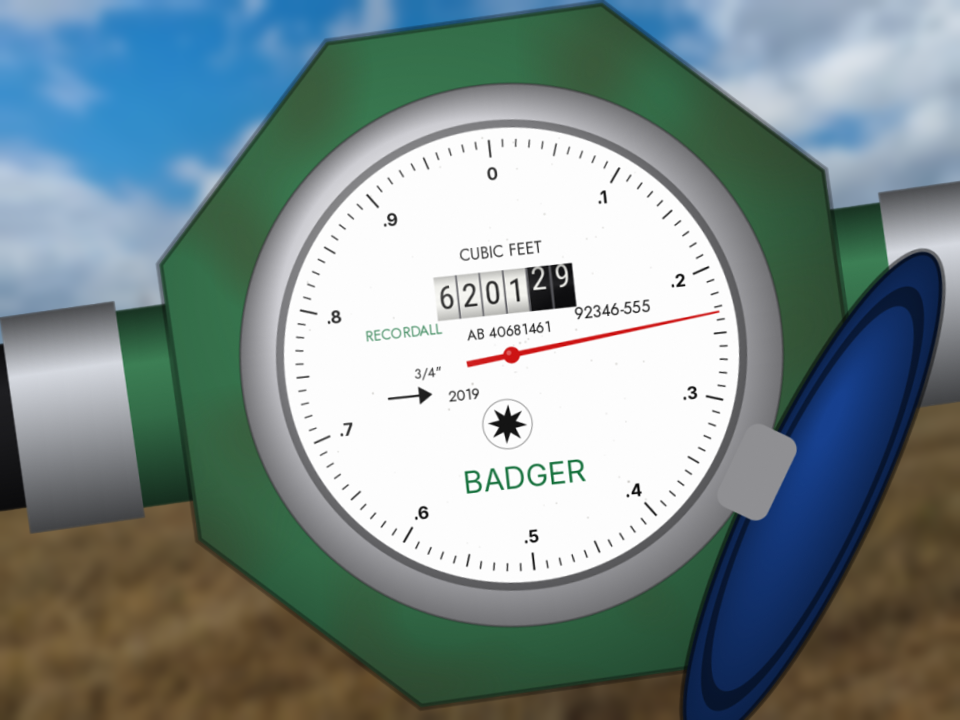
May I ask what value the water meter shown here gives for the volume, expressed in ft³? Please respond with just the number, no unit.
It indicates 620129.23
